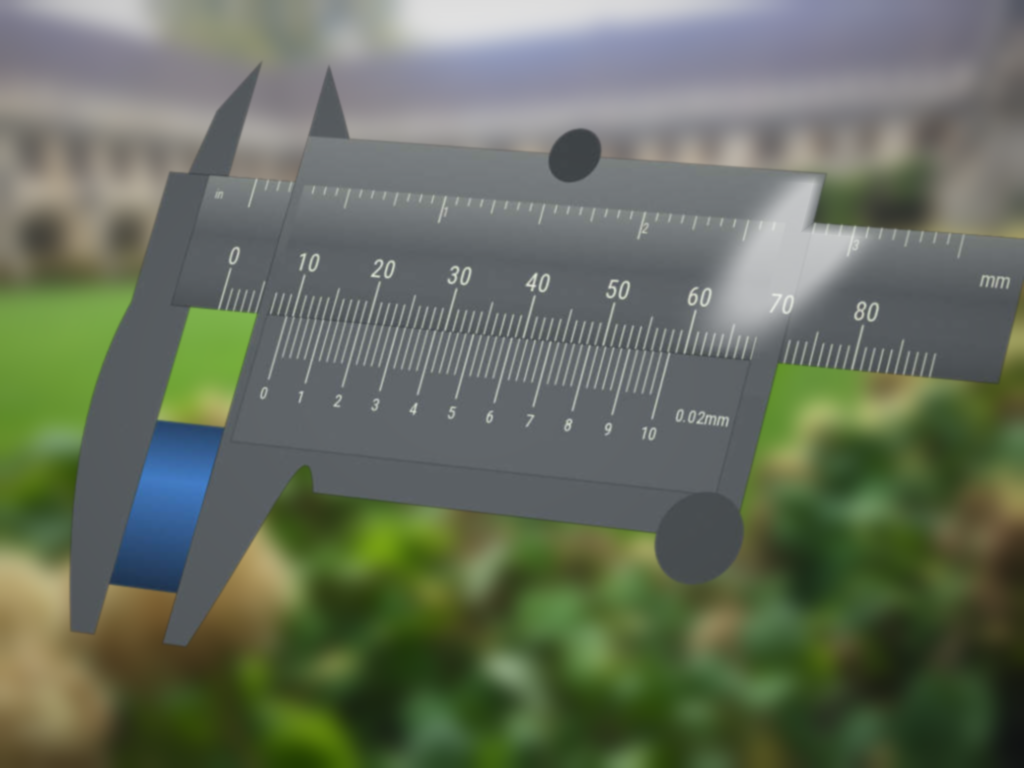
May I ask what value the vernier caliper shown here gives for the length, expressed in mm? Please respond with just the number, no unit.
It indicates 9.2
